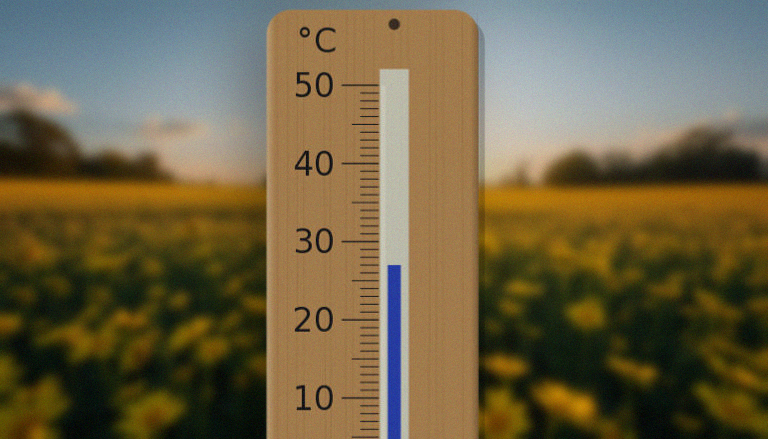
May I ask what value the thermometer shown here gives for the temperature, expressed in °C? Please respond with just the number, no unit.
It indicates 27
